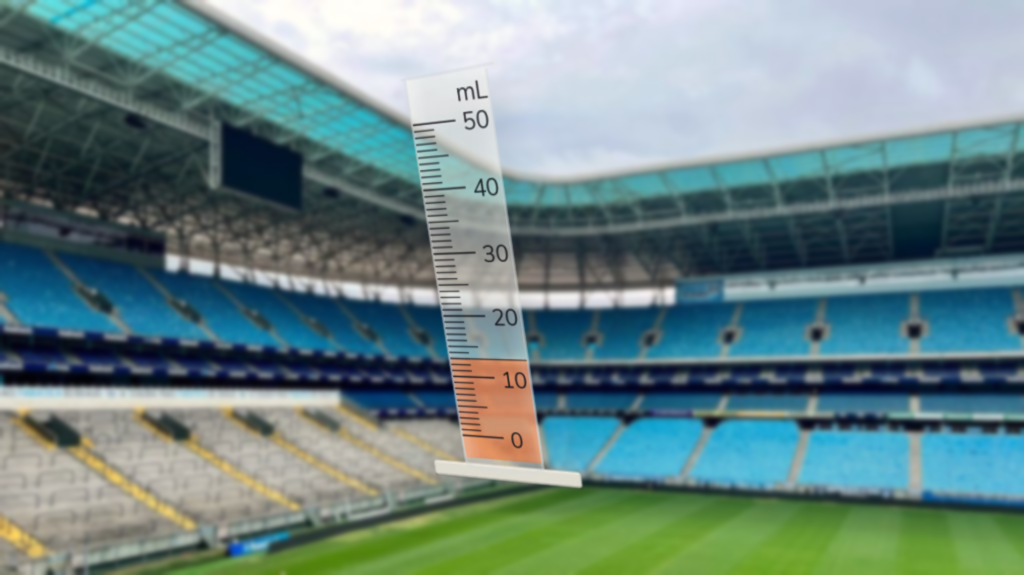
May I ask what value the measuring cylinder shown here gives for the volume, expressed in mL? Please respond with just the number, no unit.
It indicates 13
